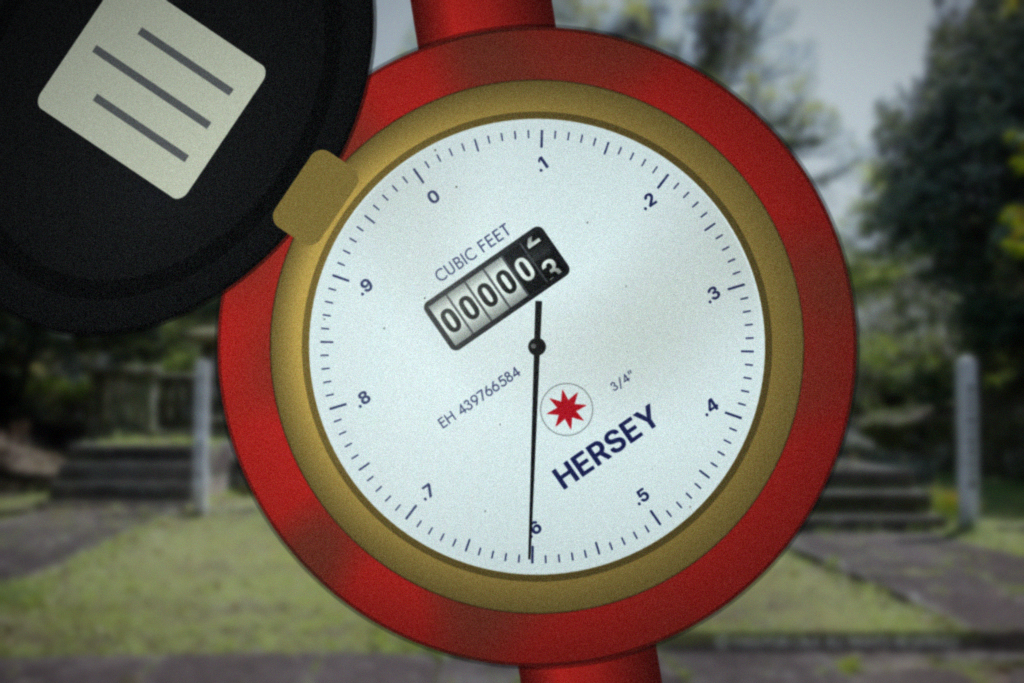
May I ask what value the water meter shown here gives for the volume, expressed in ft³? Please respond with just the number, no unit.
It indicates 2.60
